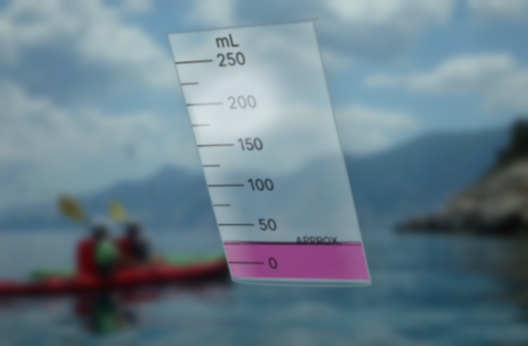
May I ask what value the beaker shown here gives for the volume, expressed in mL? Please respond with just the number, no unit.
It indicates 25
